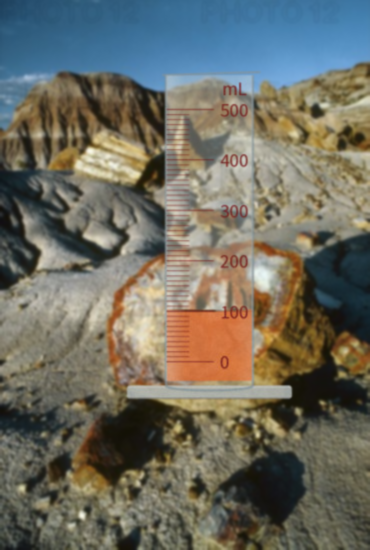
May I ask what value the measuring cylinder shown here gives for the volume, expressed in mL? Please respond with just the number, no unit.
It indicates 100
